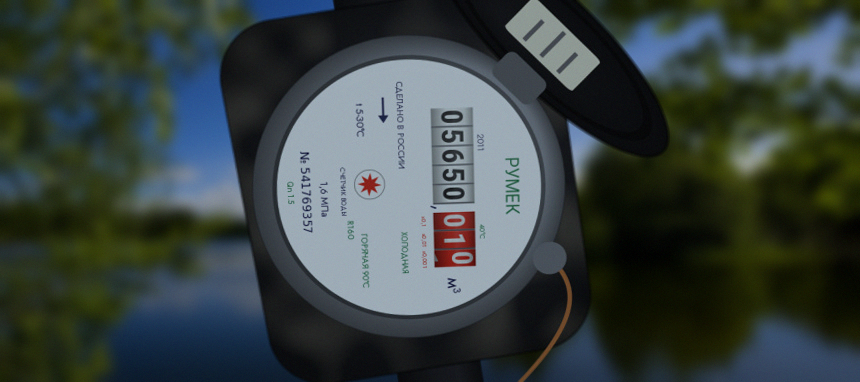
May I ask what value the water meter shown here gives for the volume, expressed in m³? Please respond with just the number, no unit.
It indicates 5650.010
